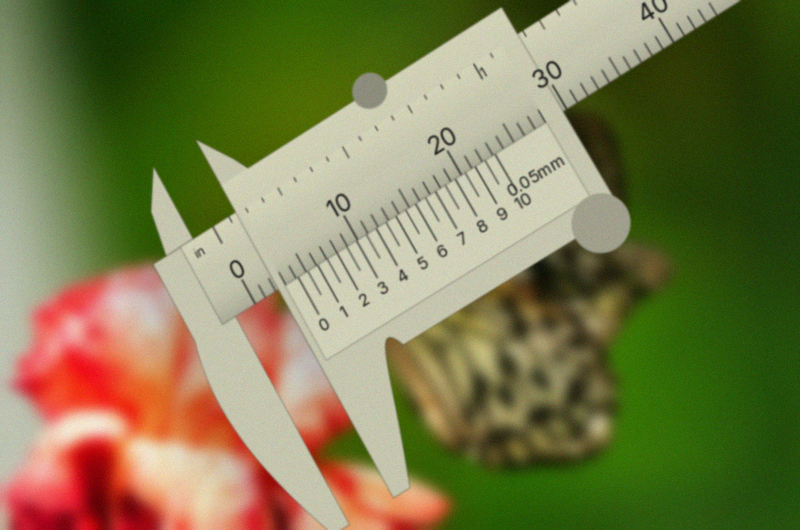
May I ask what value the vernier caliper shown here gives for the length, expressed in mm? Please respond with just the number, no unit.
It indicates 4.2
